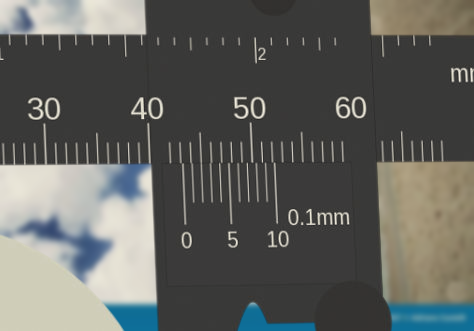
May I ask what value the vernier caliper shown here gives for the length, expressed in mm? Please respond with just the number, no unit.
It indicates 43.2
